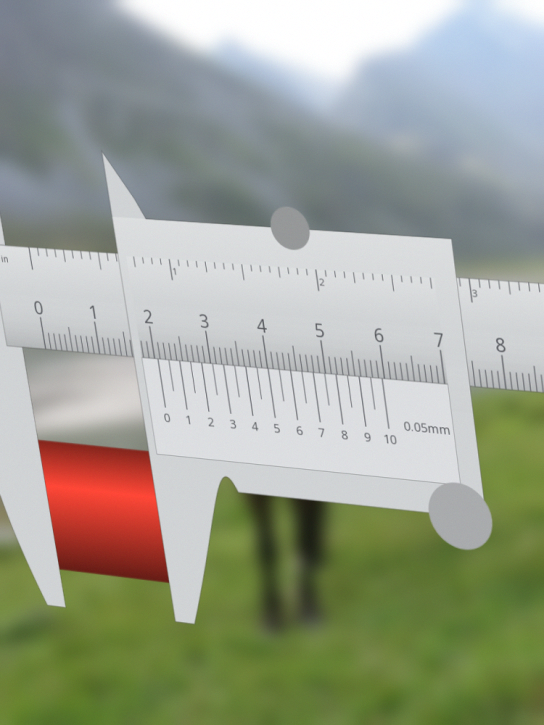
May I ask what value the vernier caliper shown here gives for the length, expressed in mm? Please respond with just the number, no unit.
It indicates 20.6
